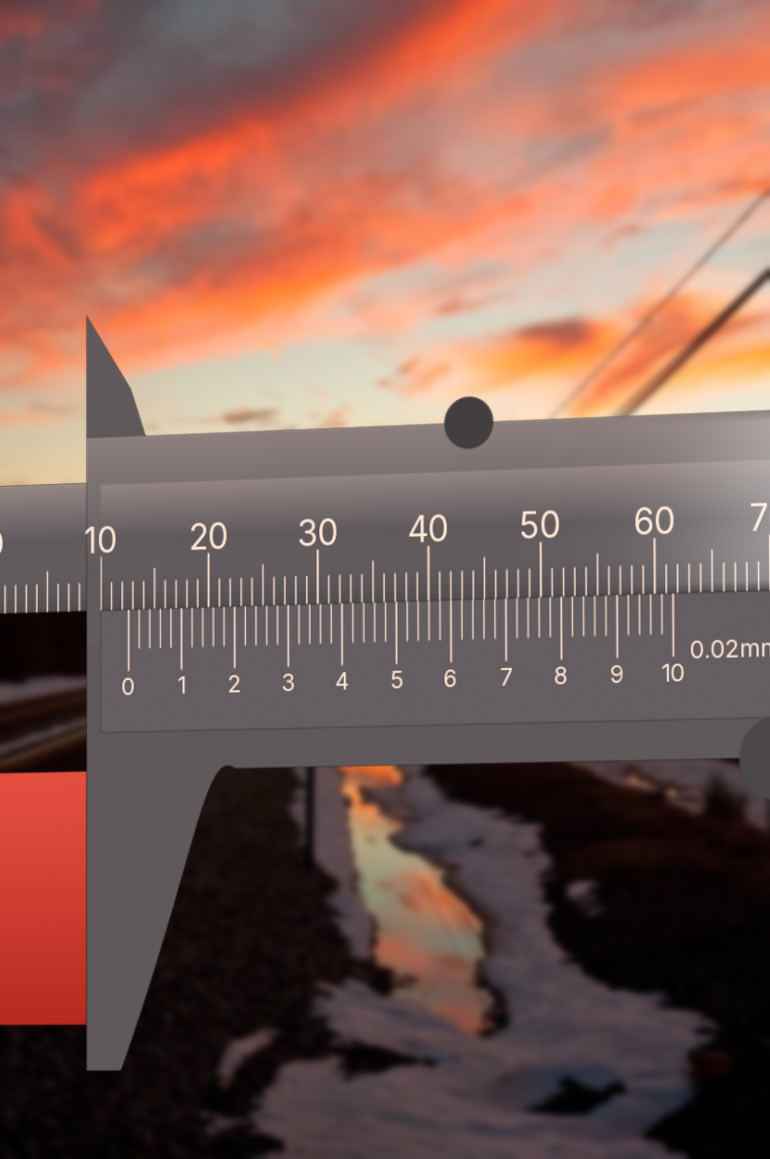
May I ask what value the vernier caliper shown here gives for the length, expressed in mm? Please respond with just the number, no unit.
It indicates 12.6
